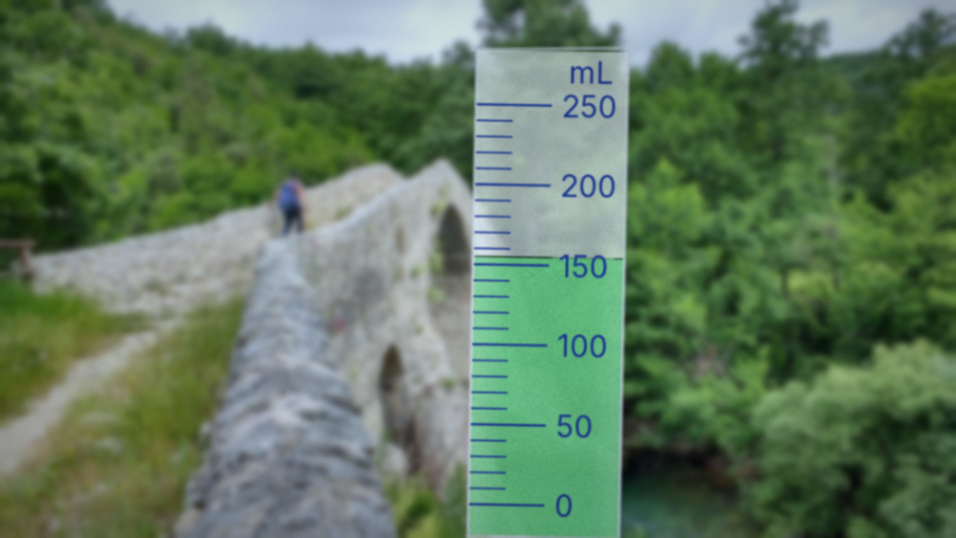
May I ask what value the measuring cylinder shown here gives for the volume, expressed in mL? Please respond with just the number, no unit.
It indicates 155
